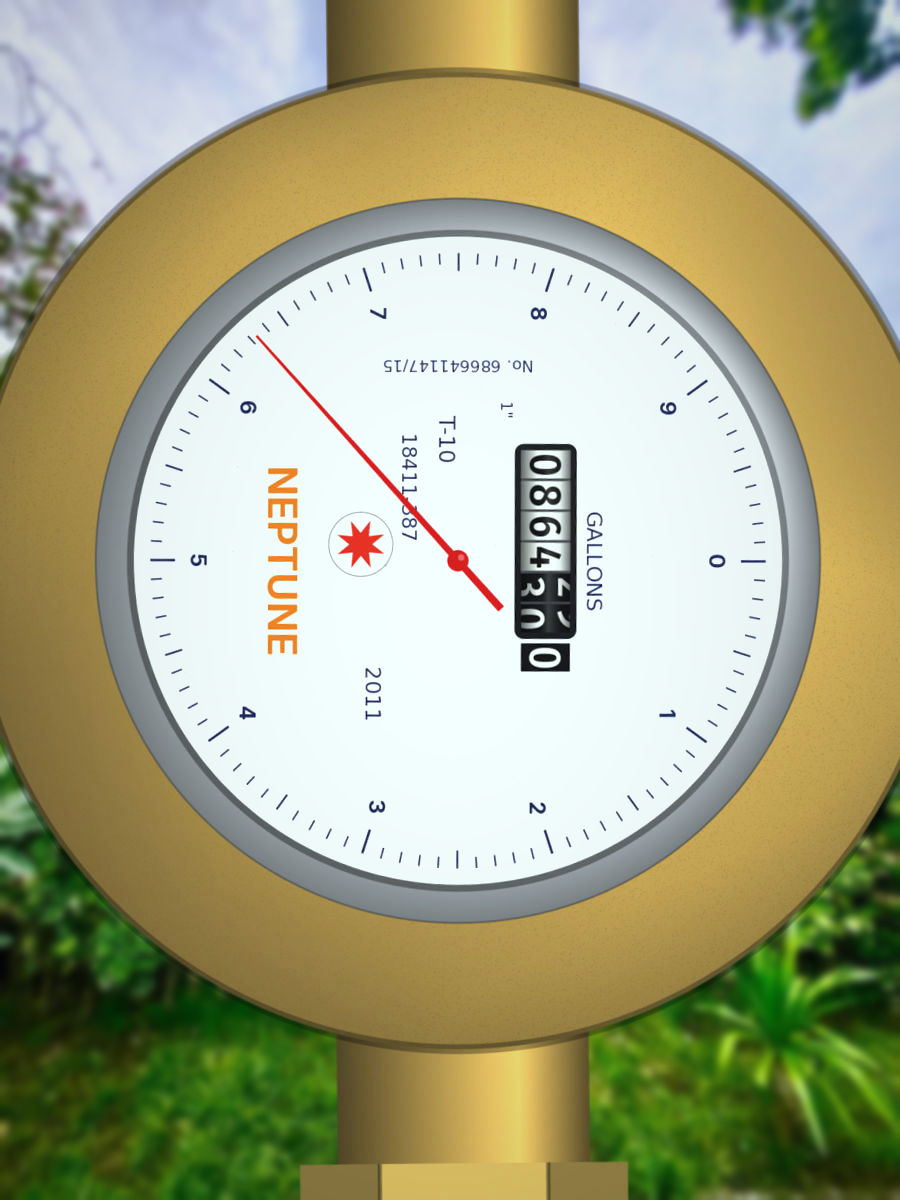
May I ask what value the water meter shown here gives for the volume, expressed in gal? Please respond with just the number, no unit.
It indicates 864296.3
